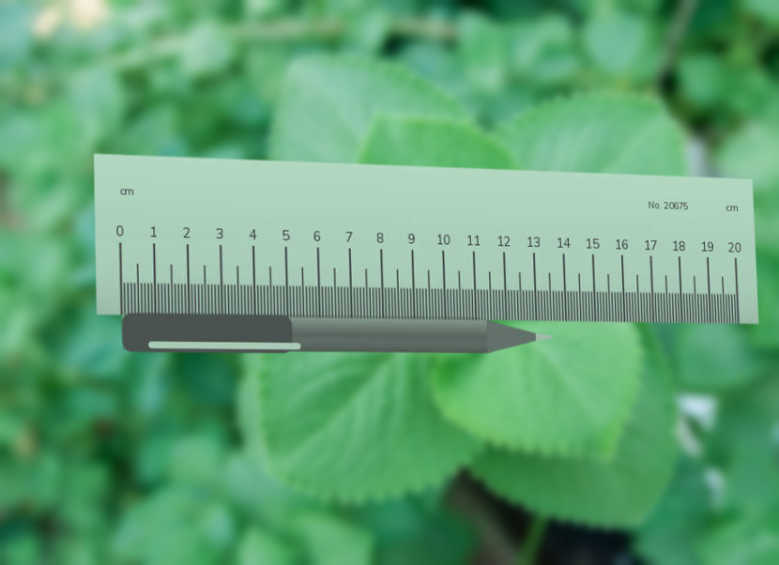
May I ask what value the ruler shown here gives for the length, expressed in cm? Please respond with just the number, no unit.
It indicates 13.5
